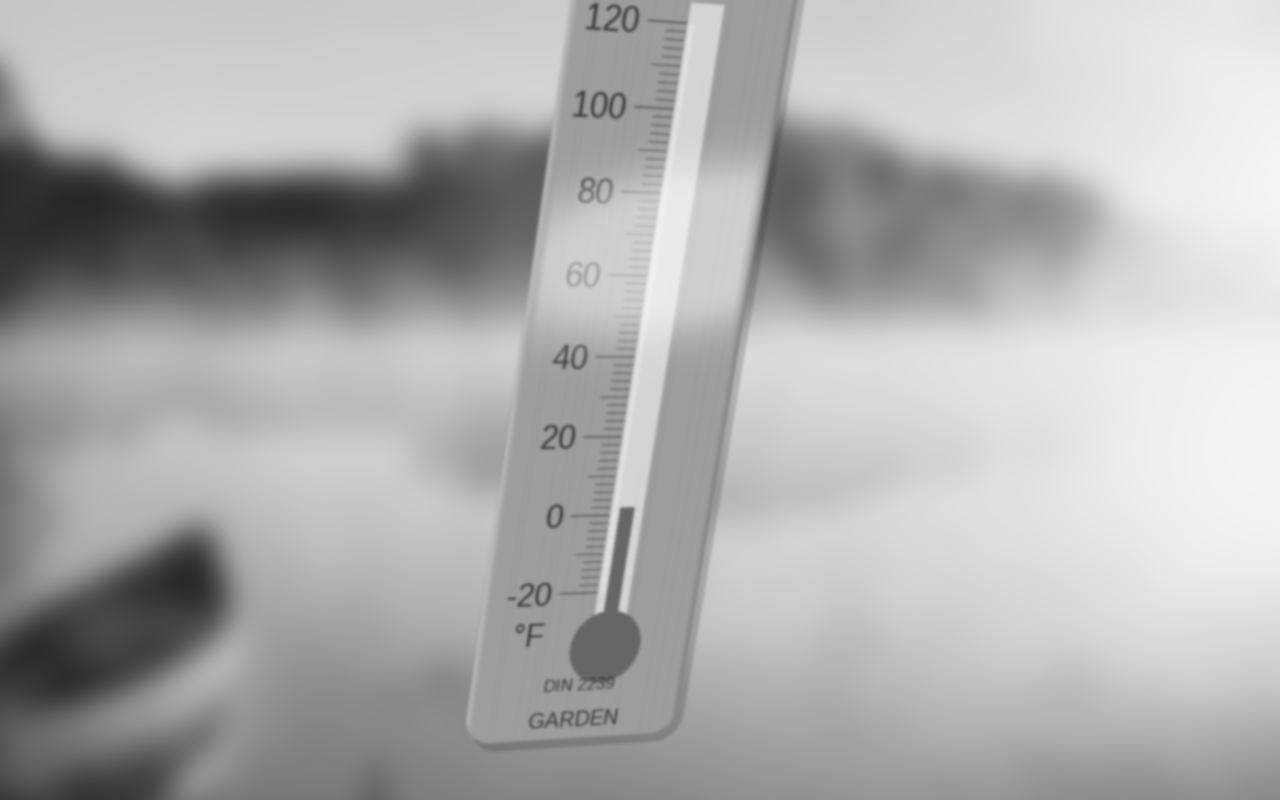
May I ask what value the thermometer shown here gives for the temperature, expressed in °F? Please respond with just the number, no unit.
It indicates 2
